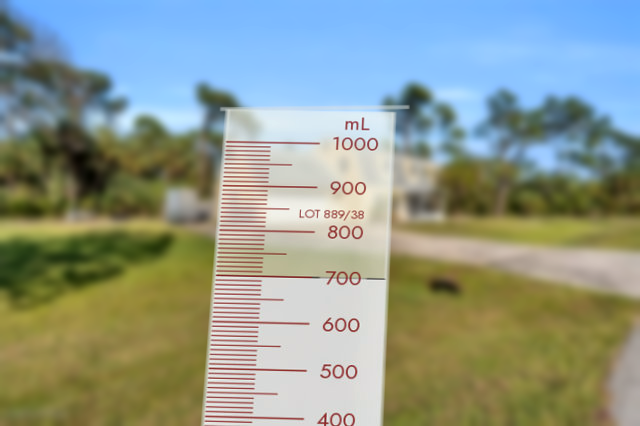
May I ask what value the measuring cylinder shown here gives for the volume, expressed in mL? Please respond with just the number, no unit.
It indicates 700
